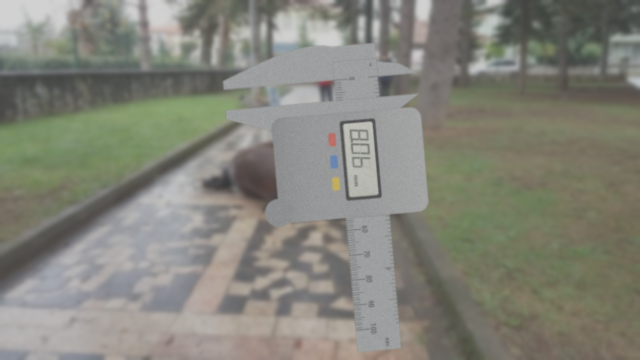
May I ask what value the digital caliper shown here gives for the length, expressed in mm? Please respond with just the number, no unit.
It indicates 8.06
